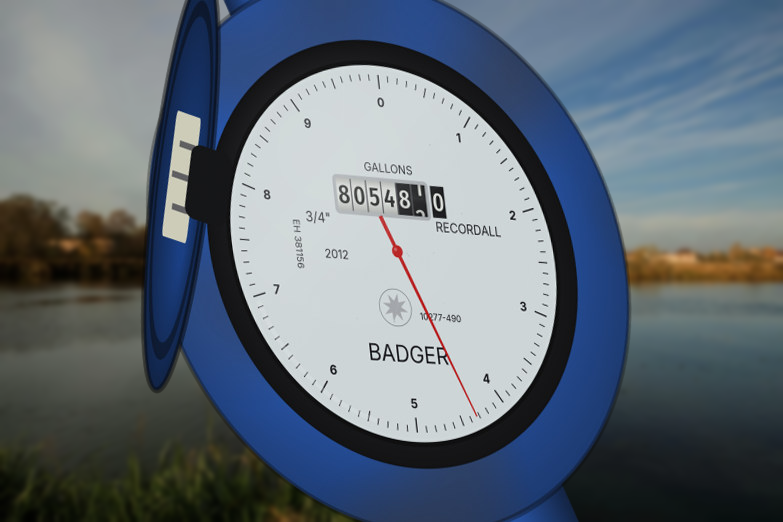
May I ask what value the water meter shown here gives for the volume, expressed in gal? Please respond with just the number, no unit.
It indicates 8054814.3
